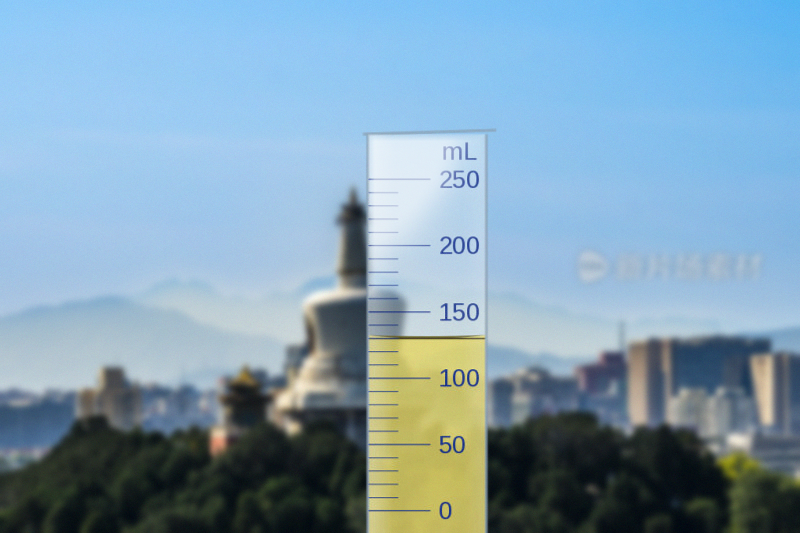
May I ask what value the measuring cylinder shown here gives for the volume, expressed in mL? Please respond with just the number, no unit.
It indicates 130
